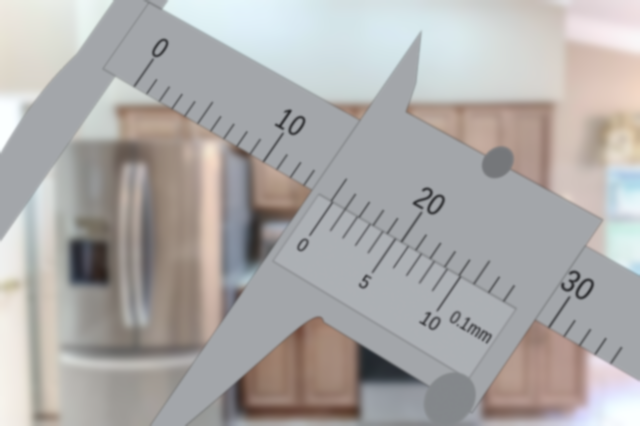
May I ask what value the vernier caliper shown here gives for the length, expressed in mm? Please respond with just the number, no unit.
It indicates 15.1
